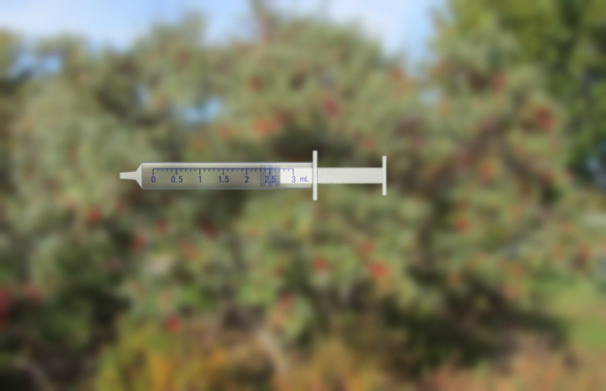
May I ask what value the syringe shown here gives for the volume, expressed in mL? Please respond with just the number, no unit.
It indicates 2.3
